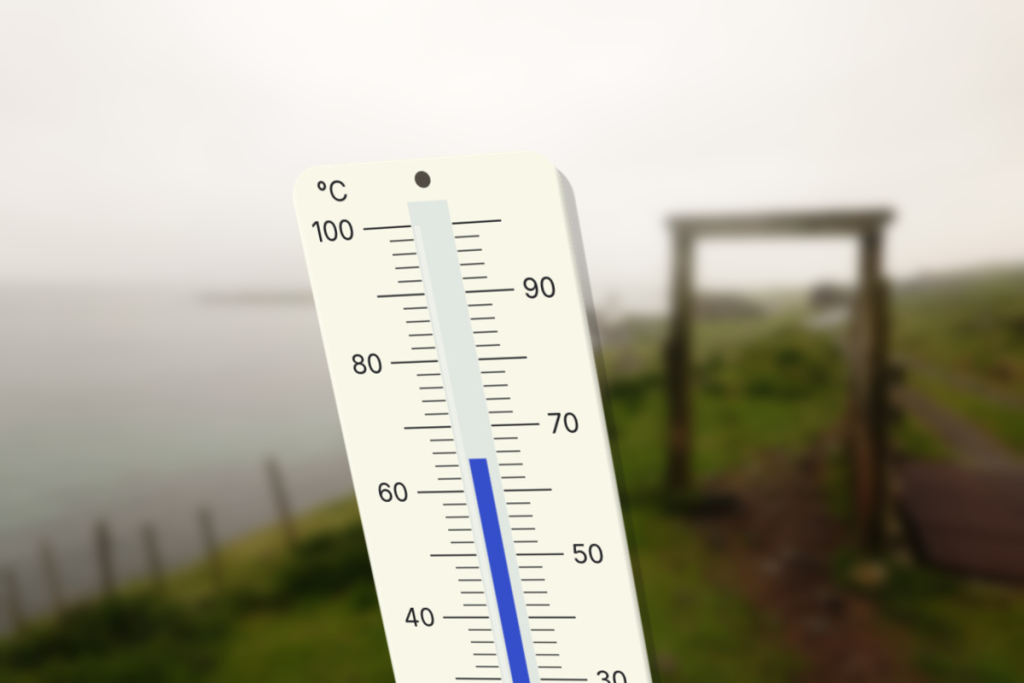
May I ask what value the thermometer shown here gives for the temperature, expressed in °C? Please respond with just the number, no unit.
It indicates 65
